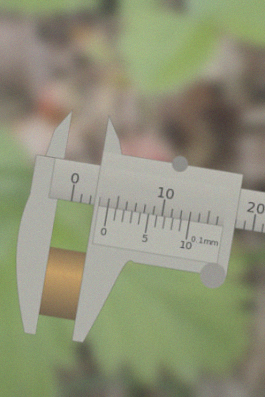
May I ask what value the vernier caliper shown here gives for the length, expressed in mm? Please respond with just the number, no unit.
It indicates 4.0
